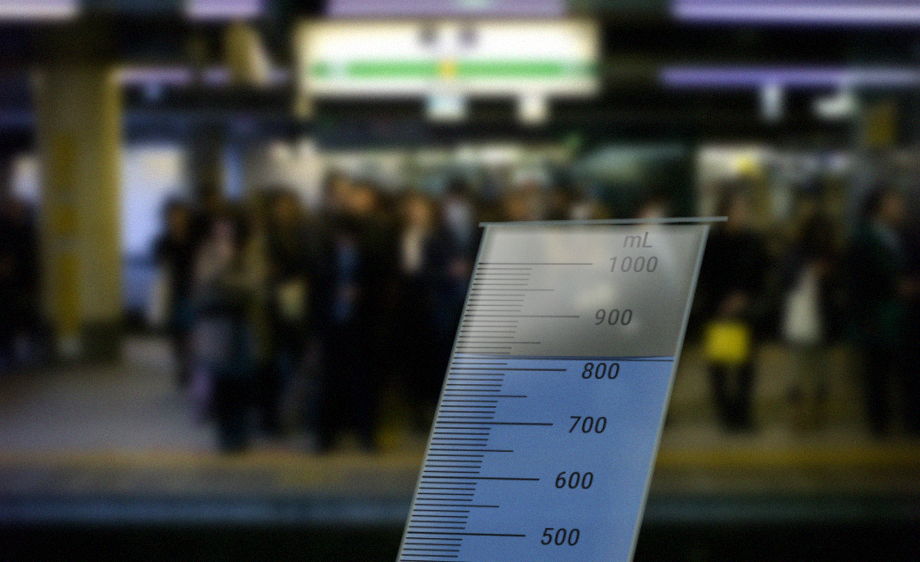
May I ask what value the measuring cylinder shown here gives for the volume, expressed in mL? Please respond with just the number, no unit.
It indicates 820
